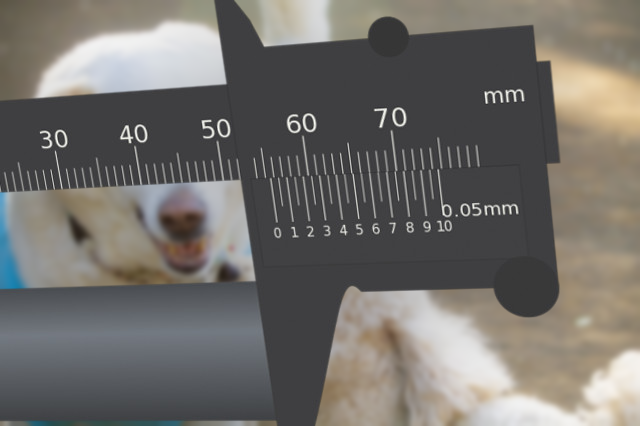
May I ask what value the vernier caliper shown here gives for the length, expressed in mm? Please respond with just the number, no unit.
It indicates 55.6
